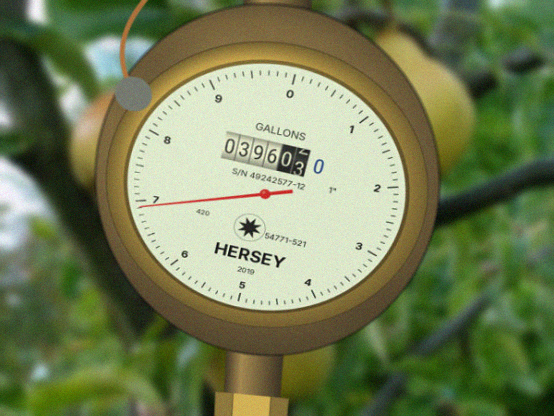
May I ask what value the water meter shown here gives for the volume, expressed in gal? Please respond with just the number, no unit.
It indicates 396026.9
